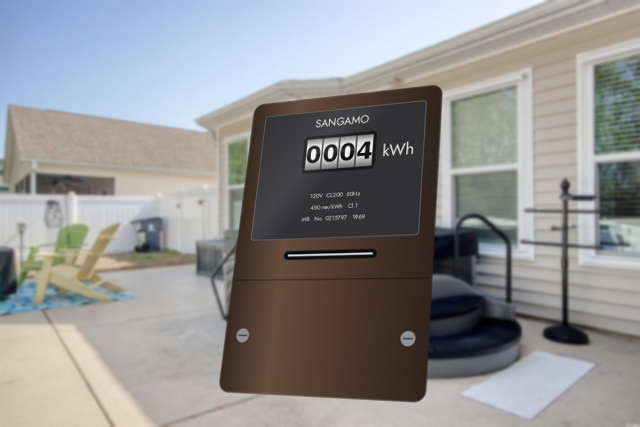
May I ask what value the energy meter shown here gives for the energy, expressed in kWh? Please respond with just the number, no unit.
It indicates 4
